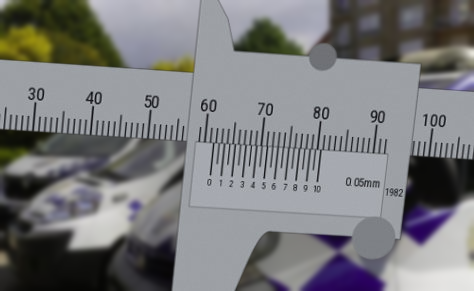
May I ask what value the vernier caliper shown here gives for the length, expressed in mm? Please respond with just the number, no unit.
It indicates 61.6
